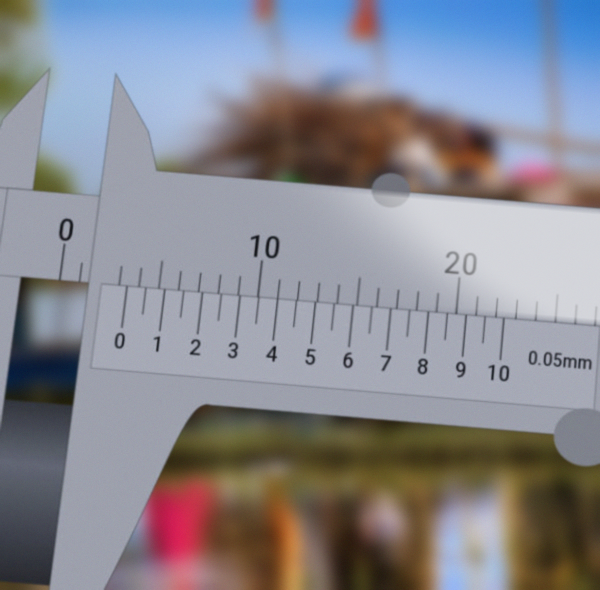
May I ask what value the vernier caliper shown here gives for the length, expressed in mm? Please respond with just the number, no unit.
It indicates 3.4
